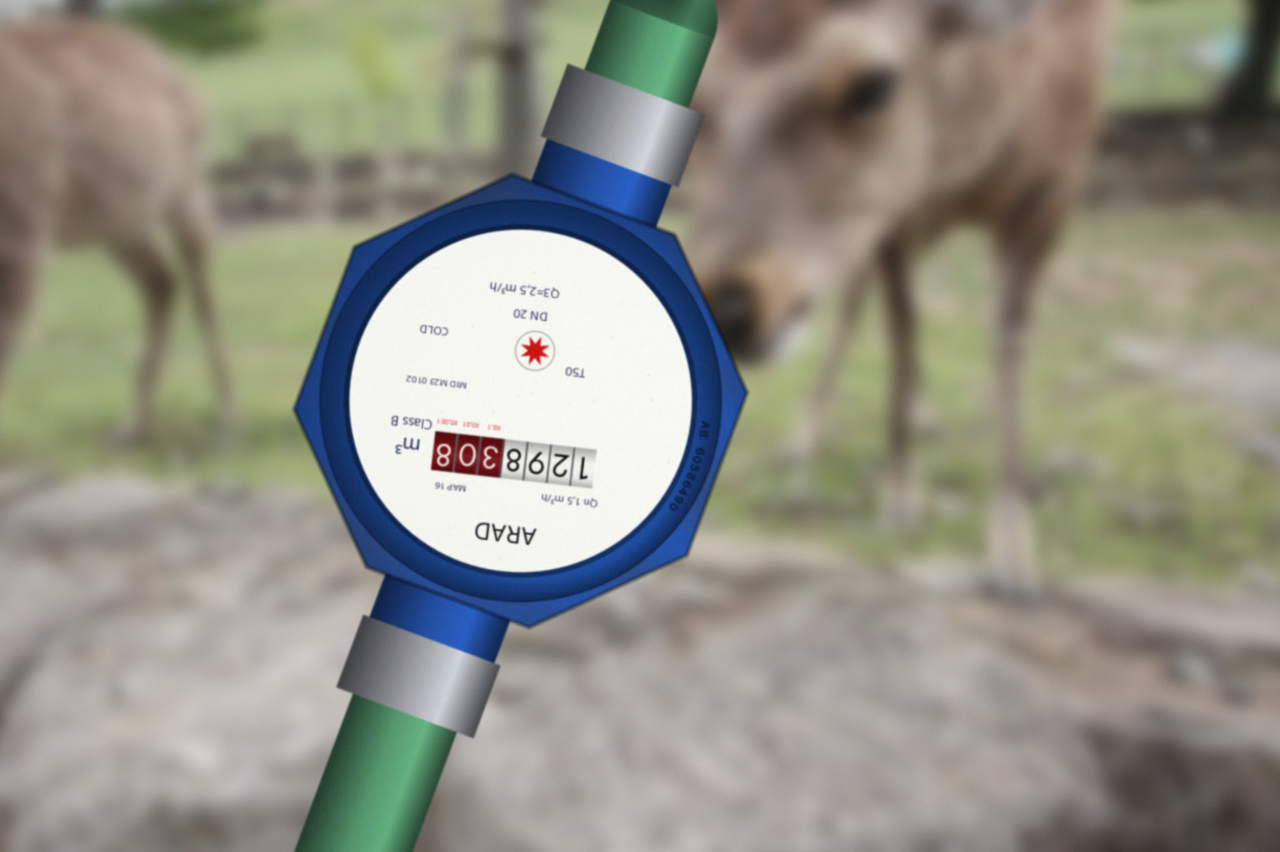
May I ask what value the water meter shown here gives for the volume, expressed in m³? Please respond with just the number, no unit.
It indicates 1298.308
